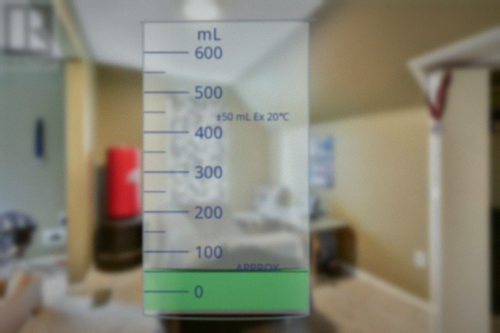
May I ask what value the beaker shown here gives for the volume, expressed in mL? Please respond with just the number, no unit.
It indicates 50
